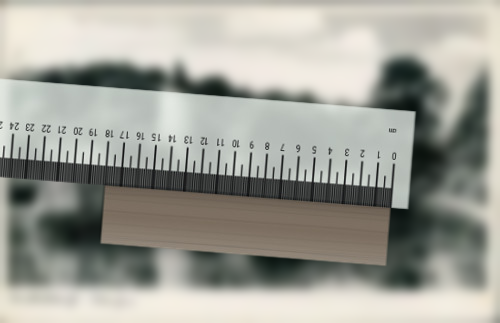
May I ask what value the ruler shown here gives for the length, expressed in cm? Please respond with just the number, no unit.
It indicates 18
